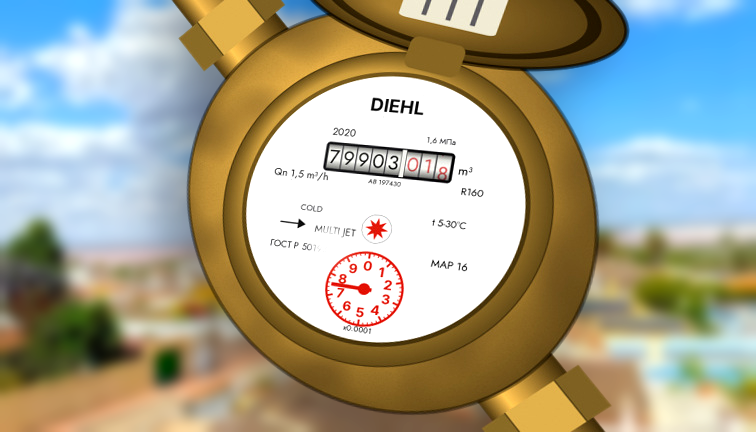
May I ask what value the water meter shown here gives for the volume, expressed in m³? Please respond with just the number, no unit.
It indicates 79903.0177
